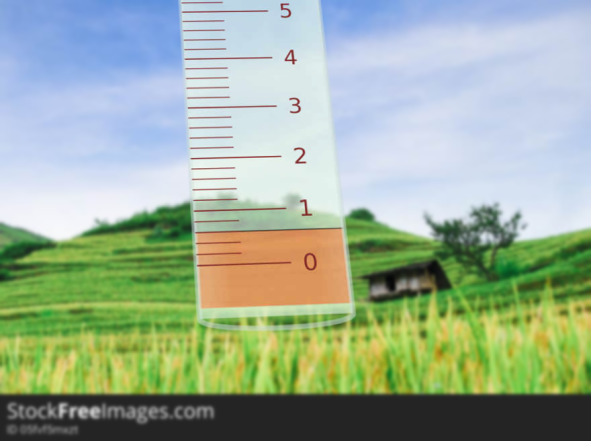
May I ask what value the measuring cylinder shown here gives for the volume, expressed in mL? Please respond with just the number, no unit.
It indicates 0.6
